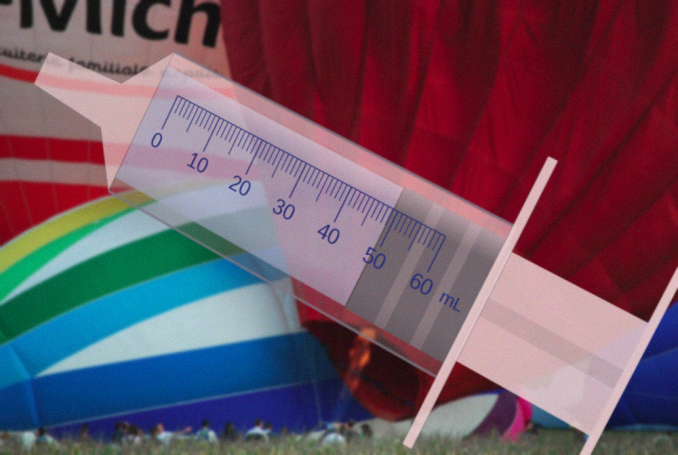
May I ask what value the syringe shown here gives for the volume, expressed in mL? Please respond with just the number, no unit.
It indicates 49
